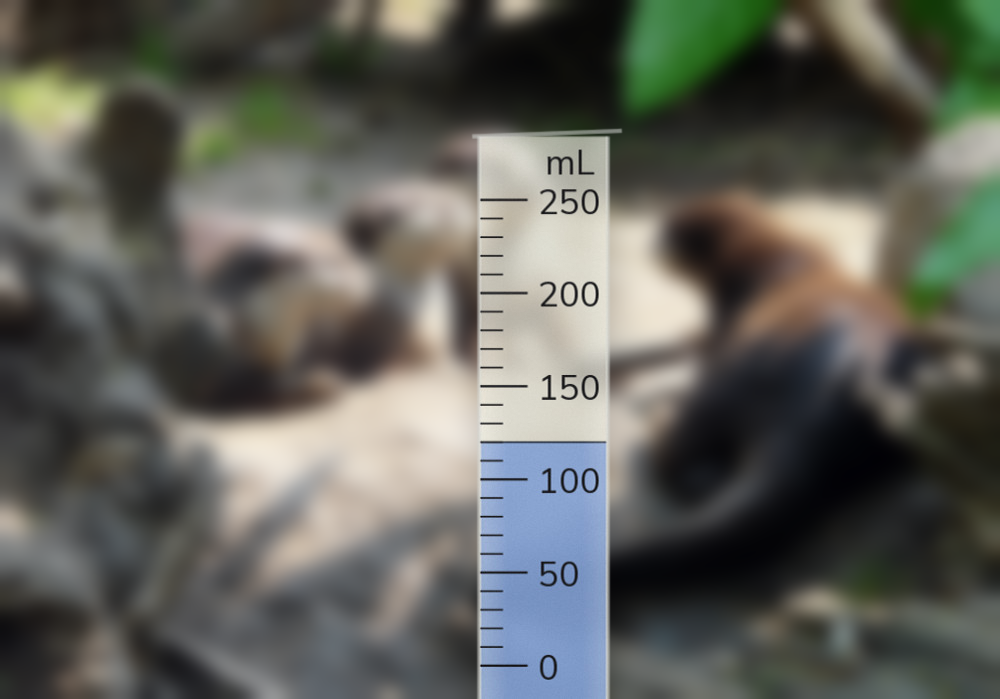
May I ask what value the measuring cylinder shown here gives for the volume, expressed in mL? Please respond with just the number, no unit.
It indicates 120
